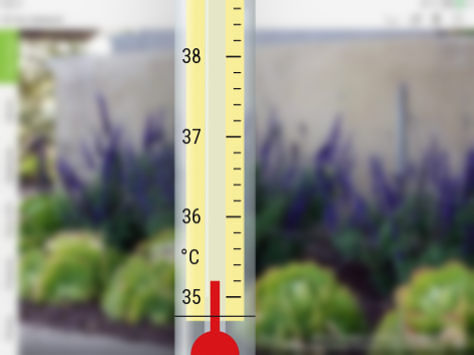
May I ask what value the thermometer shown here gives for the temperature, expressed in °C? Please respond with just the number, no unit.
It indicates 35.2
